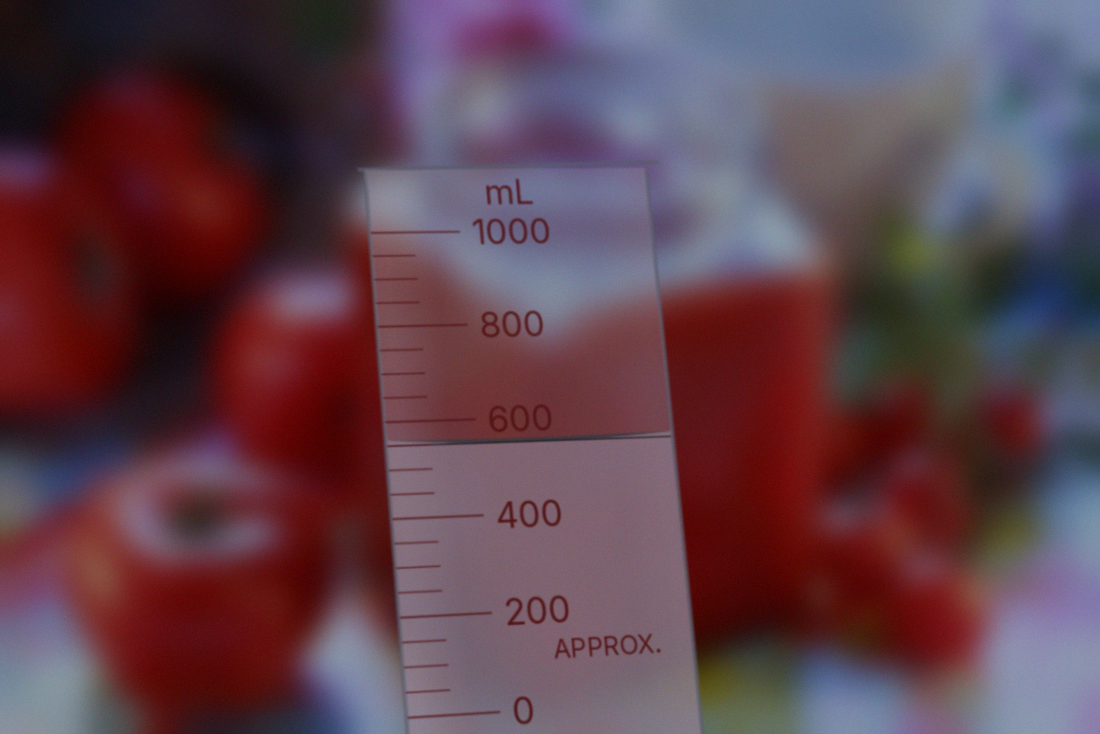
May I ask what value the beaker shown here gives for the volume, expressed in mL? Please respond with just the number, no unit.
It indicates 550
